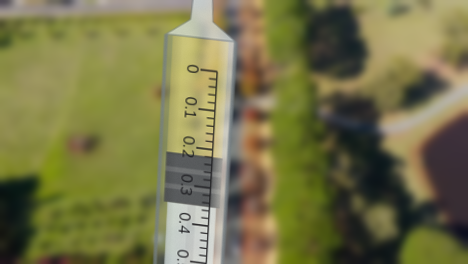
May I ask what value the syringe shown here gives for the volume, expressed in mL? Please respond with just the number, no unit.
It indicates 0.22
